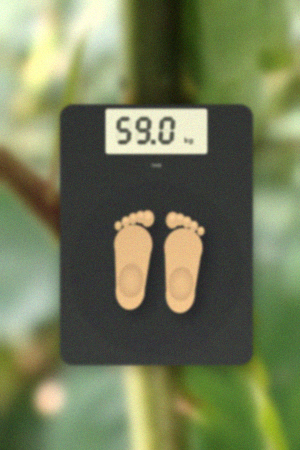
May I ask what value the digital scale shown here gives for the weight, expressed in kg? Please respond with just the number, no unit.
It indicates 59.0
